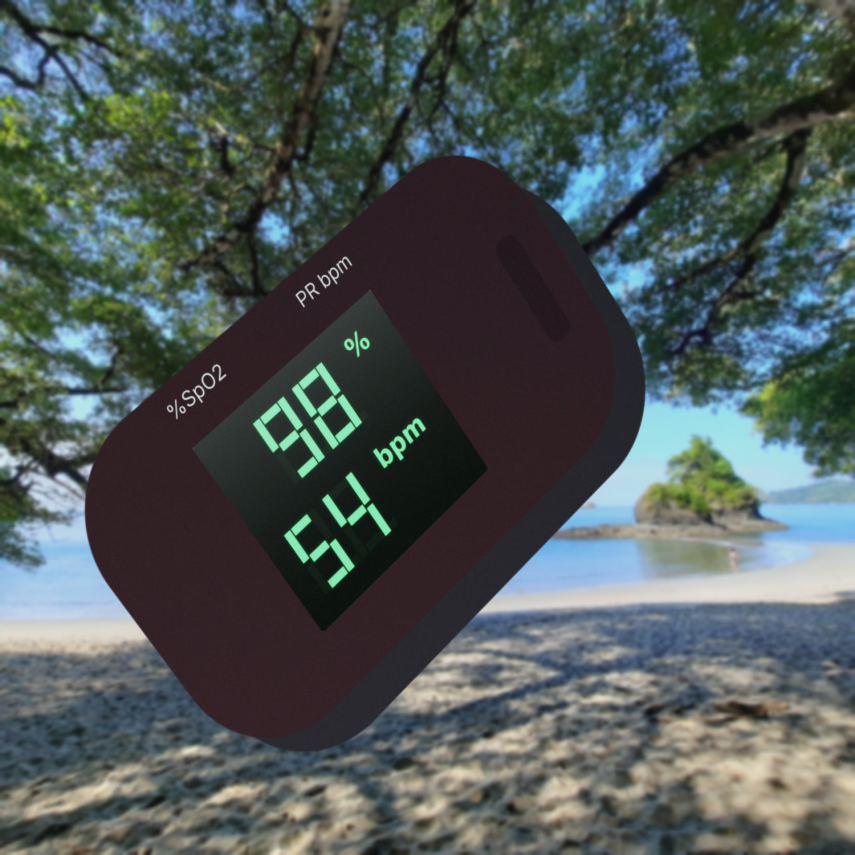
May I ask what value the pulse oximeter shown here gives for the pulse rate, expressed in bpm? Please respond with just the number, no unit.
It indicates 54
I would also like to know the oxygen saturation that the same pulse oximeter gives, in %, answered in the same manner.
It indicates 98
